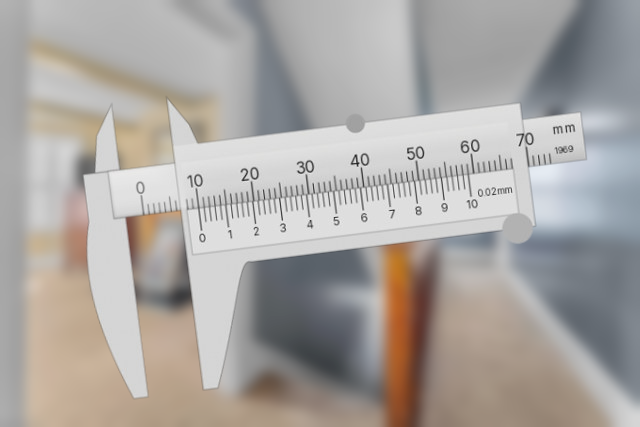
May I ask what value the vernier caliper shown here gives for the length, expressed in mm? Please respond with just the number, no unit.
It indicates 10.0
